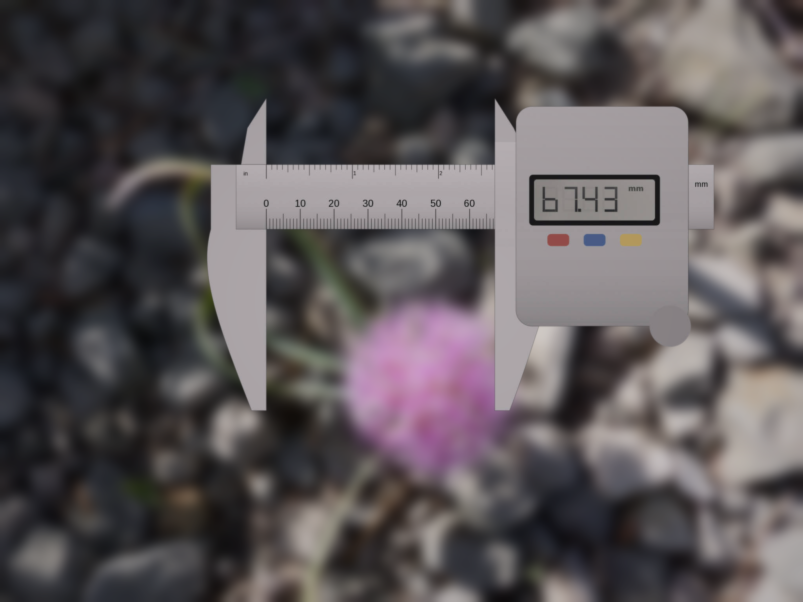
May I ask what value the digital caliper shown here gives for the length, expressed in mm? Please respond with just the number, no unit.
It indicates 67.43
